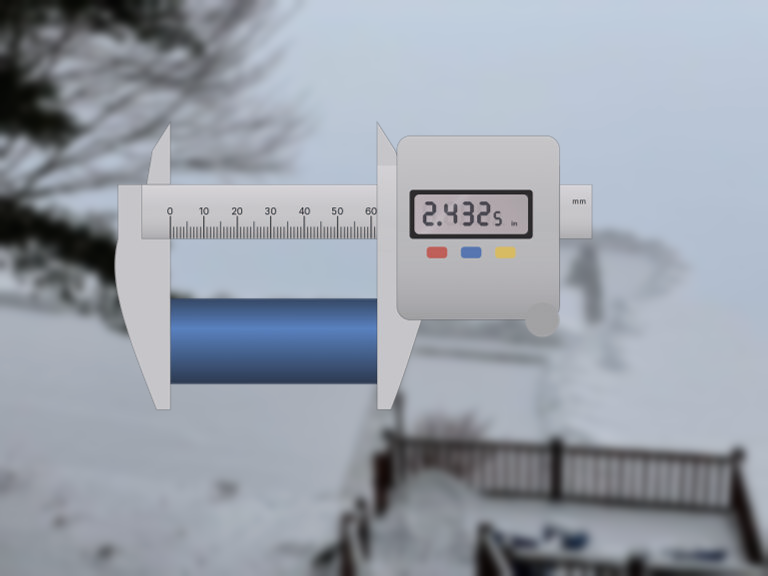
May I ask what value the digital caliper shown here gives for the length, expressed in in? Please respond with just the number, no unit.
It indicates 2.4325
